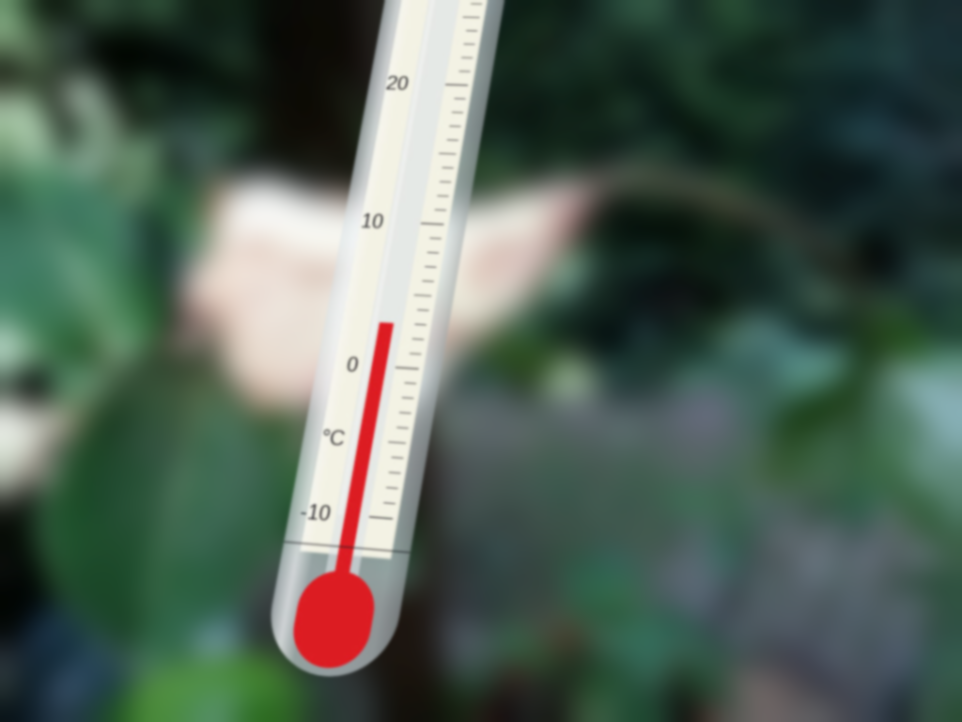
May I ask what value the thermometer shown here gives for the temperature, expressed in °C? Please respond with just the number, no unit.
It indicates 3
